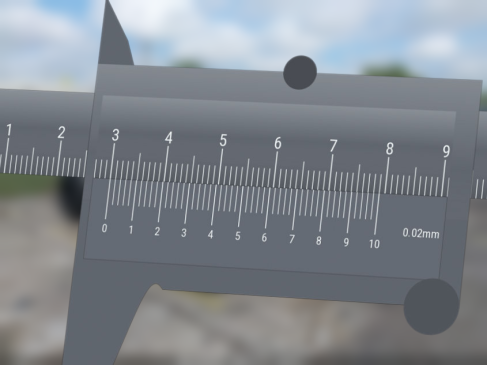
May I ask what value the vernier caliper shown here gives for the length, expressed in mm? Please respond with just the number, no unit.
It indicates 30.0
